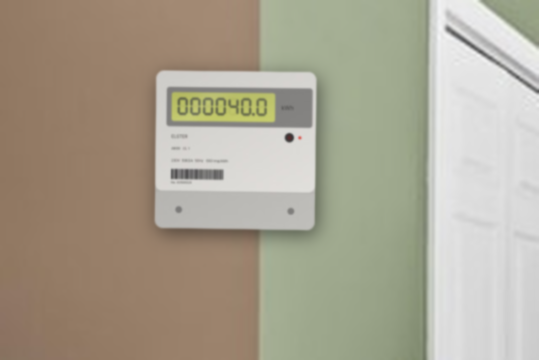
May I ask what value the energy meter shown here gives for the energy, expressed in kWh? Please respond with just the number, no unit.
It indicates 40.0
